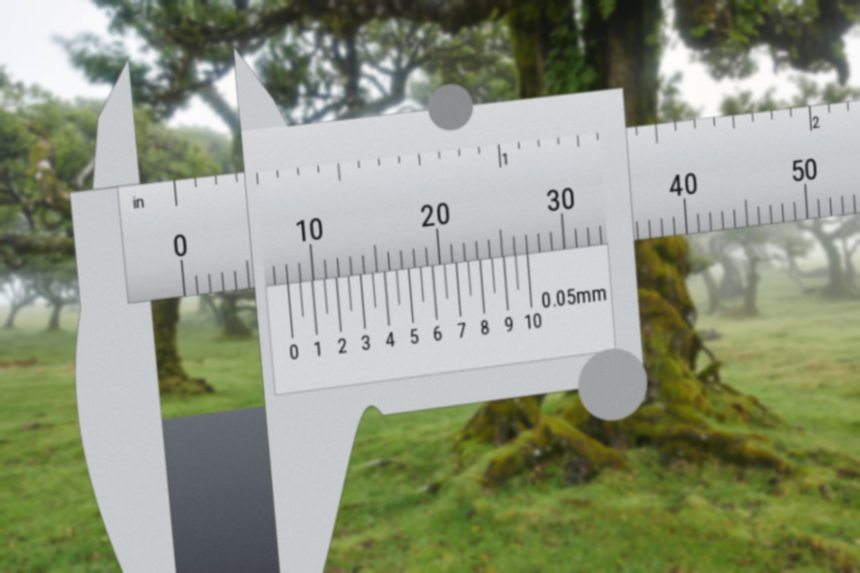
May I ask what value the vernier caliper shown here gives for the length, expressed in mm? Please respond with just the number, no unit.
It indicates 8.0
